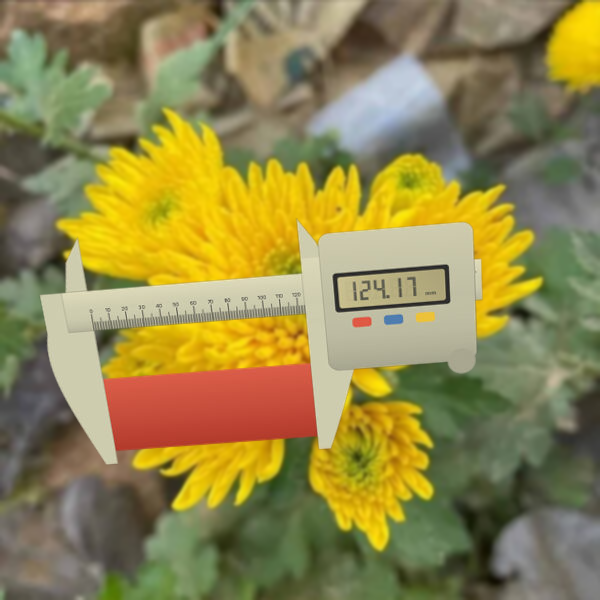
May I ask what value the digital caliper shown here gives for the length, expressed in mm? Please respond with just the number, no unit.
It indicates 124.17
